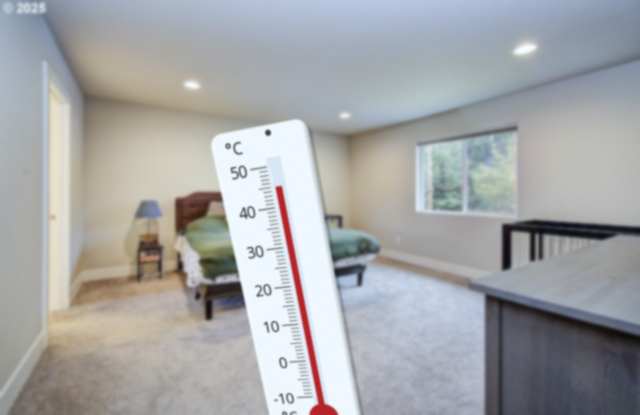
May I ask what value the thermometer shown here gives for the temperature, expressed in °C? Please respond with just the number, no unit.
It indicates 45
